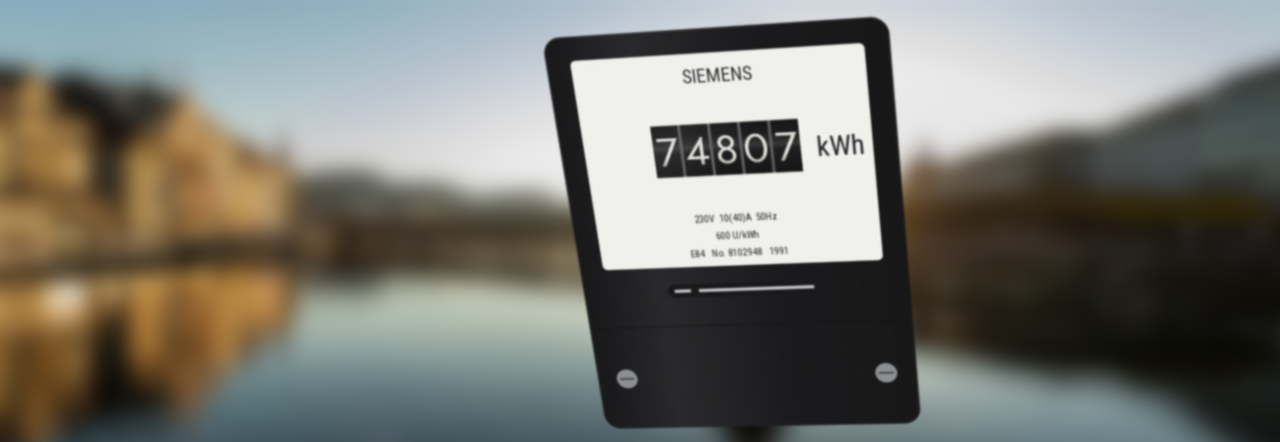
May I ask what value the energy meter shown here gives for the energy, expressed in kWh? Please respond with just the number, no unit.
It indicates 74807
